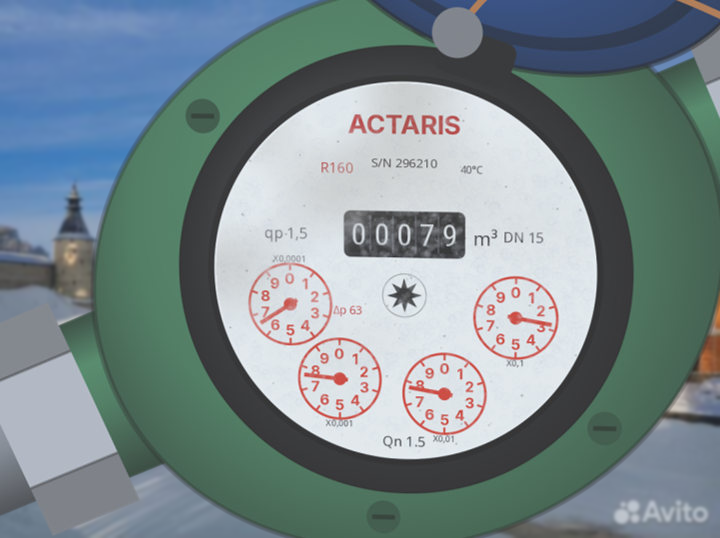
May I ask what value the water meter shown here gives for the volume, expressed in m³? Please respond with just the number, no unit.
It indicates 79.2776
